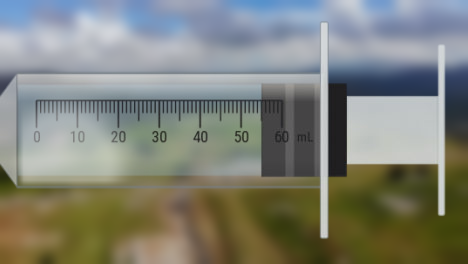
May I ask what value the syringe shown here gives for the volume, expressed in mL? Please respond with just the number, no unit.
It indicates 55
